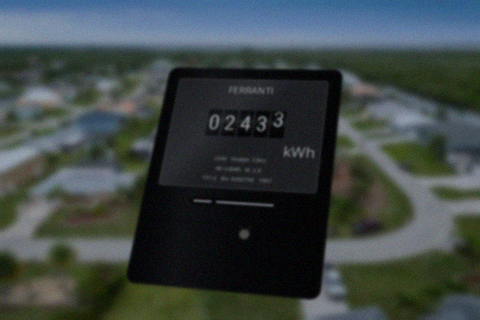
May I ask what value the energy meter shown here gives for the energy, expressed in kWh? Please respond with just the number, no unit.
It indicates 2433
